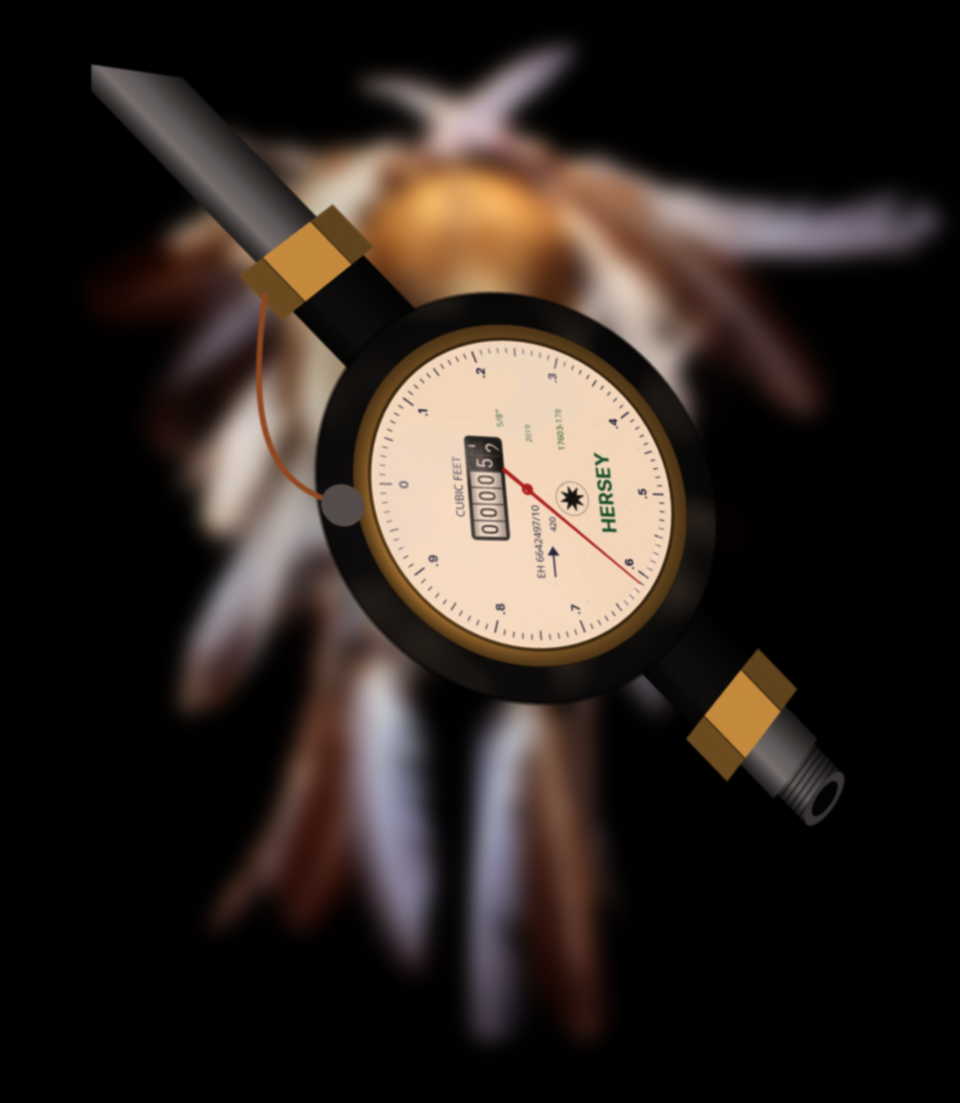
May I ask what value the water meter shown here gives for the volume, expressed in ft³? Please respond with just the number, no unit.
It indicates 51.61
